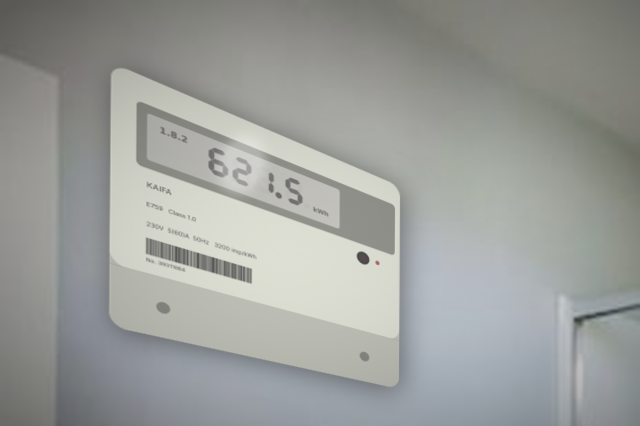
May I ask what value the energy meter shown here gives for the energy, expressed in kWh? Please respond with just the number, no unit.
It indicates 621.5
